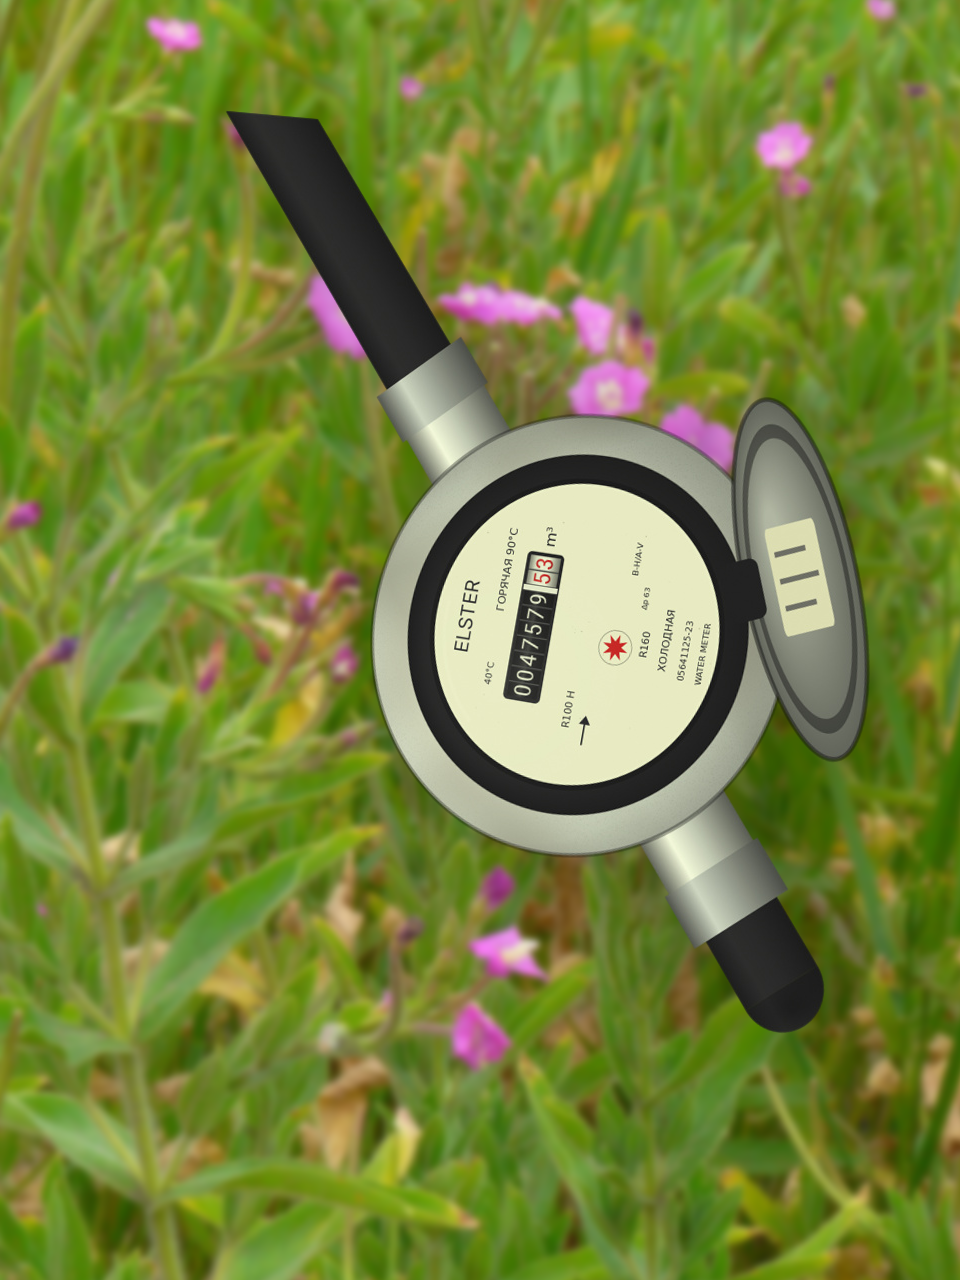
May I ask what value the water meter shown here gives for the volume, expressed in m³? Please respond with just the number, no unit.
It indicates 47579.53
